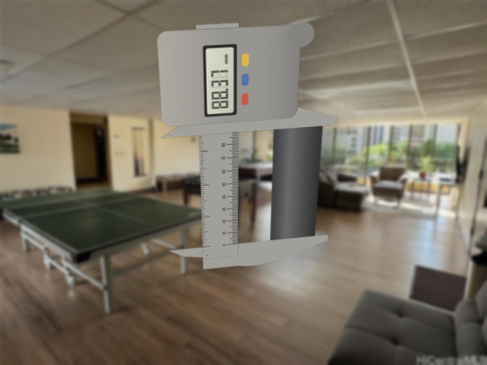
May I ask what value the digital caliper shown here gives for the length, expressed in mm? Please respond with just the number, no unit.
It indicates 88.37
